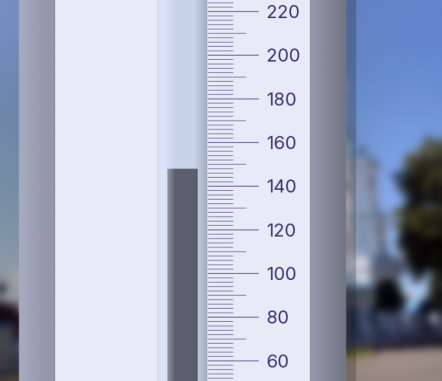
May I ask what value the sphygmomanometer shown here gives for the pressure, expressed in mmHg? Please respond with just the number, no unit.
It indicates 148
